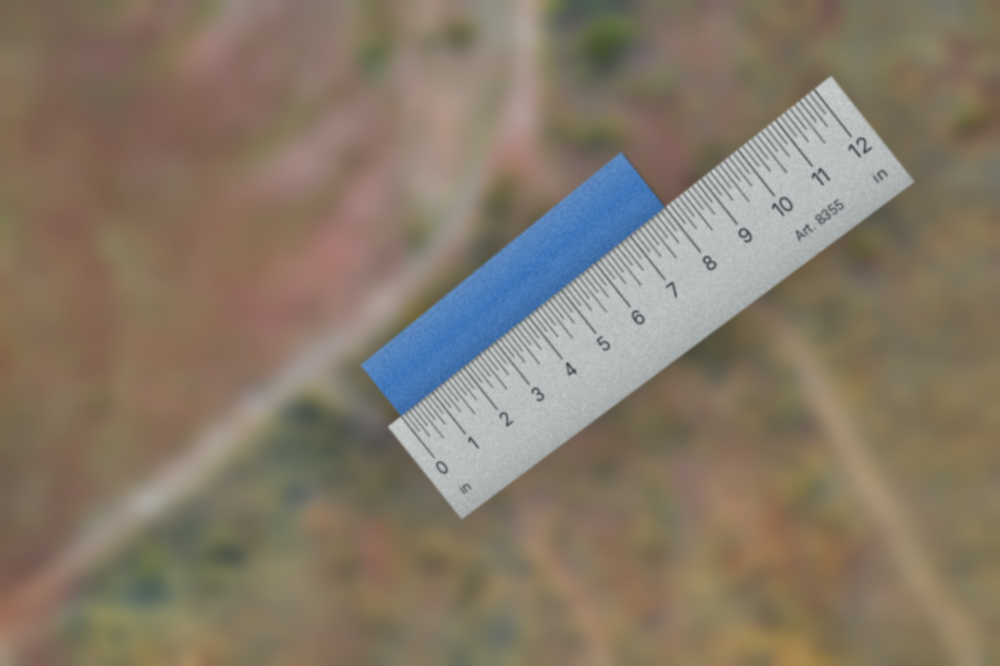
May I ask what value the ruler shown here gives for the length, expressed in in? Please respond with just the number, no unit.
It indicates 8
